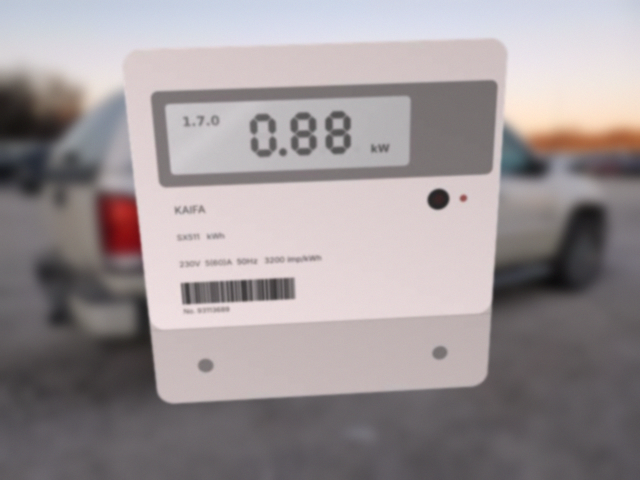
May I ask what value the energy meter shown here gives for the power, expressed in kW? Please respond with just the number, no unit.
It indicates 0.88
